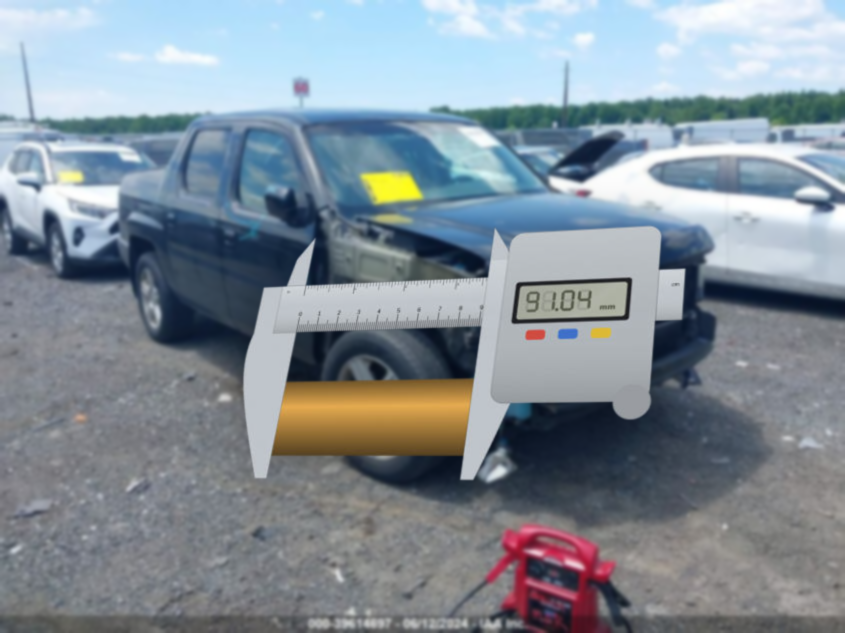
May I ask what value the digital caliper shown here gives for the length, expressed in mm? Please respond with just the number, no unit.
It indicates 91.04
